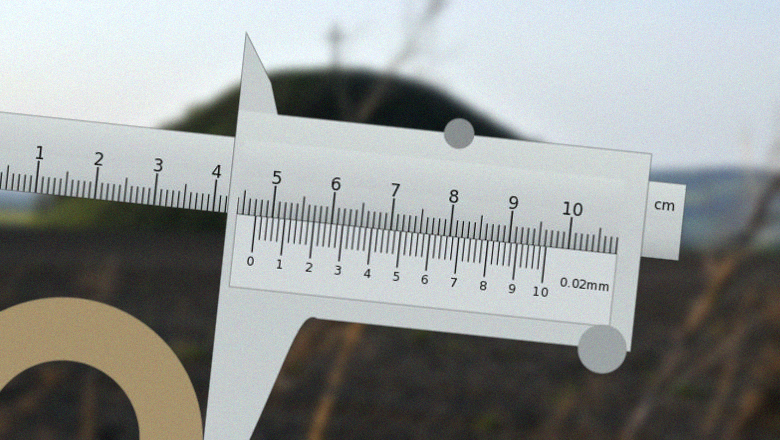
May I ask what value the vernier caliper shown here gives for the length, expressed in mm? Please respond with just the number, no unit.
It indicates 47.2
